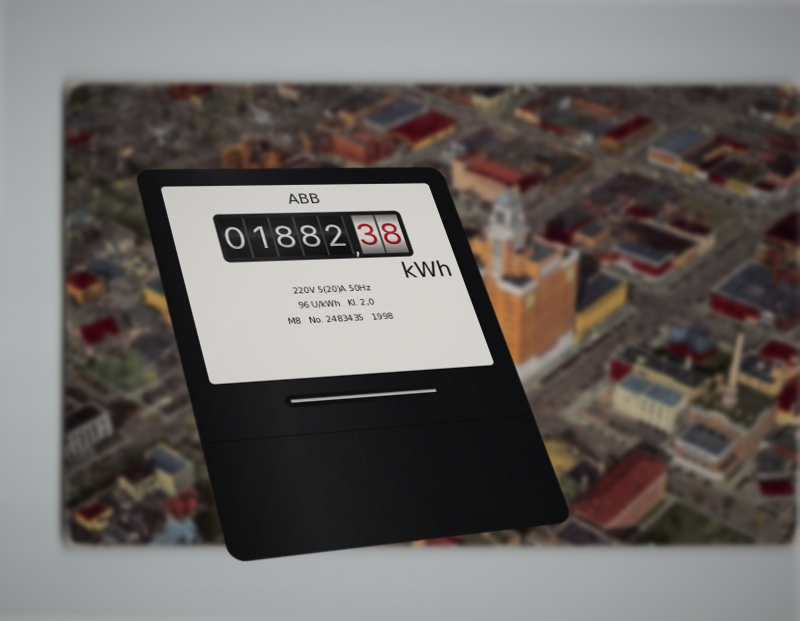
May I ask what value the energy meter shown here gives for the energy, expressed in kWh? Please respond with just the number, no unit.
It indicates 1882.38
